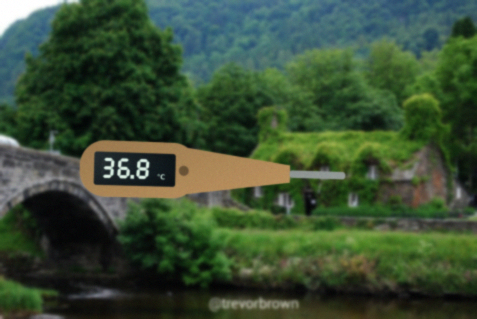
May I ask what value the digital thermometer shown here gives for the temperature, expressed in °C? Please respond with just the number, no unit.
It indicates 36.8
